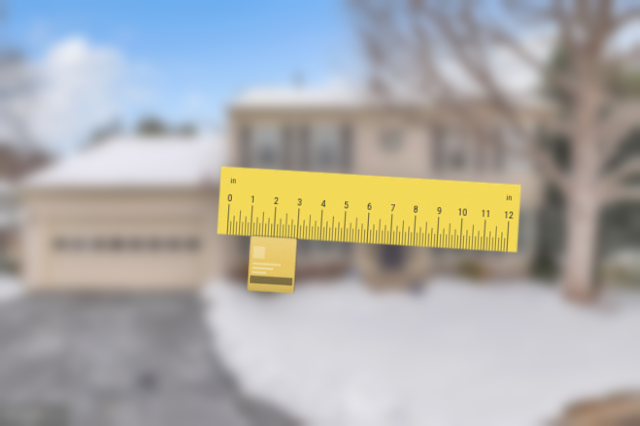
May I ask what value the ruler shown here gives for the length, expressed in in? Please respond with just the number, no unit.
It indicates 2
